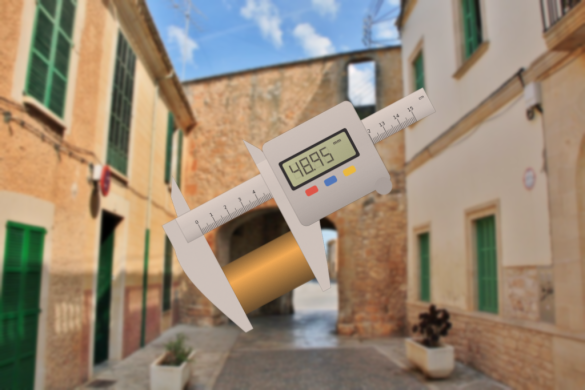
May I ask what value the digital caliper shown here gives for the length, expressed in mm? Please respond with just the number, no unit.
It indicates 48.95
